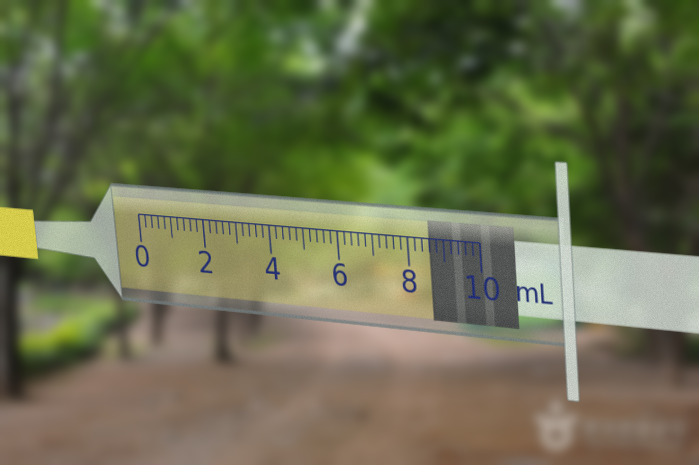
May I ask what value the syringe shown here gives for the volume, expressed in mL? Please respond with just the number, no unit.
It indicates 8.6
